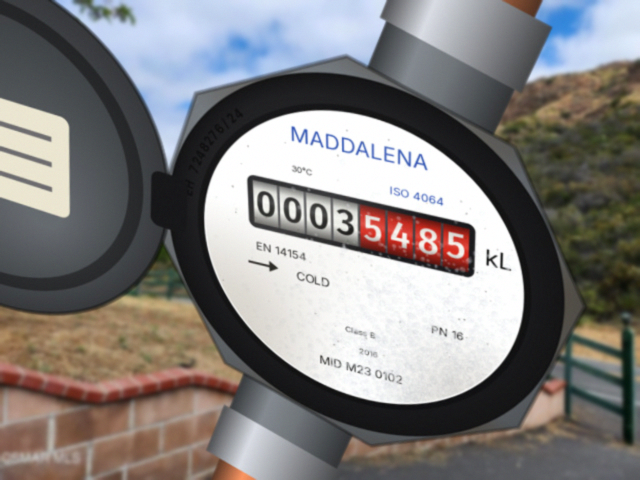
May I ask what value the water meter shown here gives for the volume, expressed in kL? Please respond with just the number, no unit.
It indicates 3.5485
